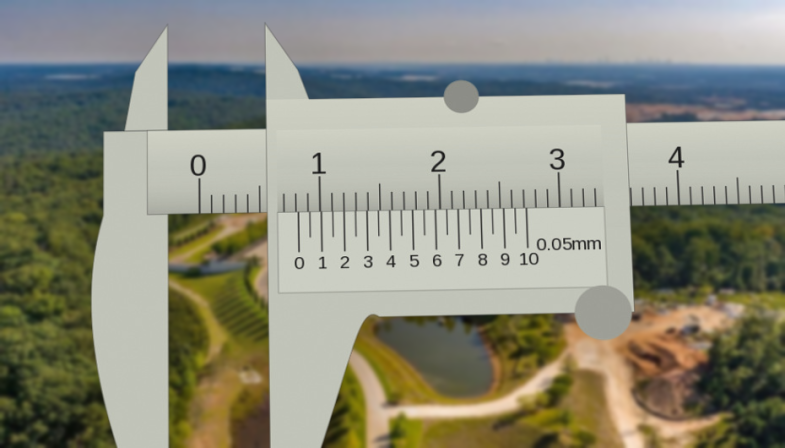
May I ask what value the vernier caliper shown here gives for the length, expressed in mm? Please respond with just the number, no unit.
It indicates 8.2
